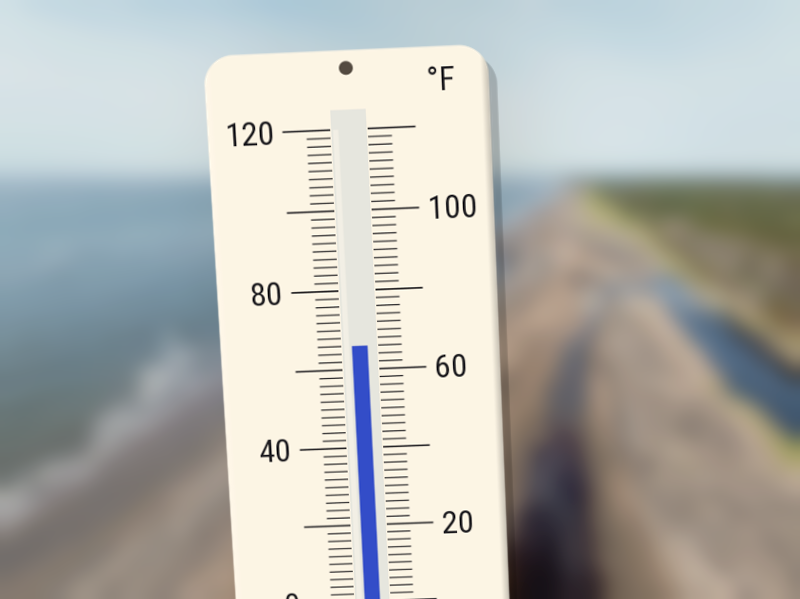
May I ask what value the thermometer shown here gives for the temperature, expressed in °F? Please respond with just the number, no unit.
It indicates 66
